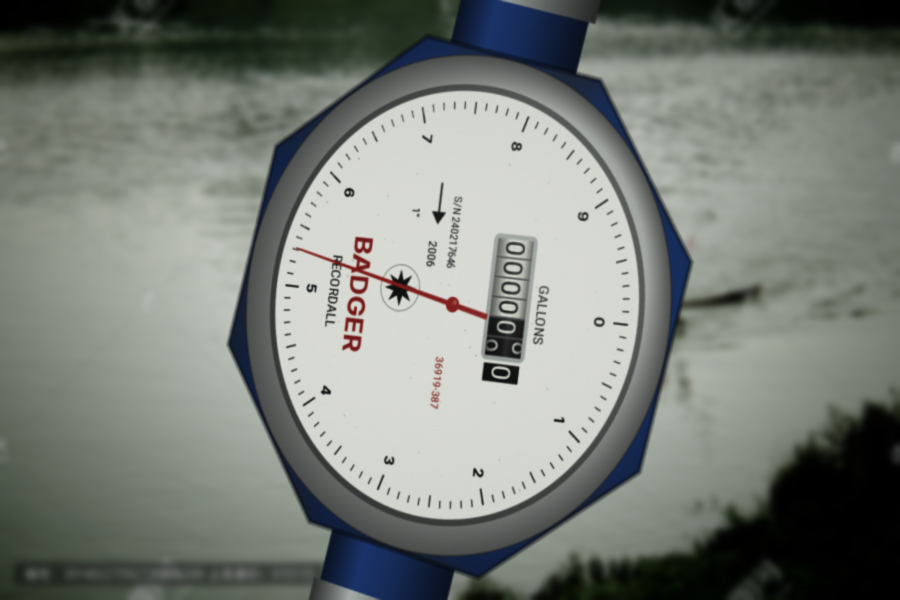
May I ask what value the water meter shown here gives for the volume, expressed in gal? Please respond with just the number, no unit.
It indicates 85.3
